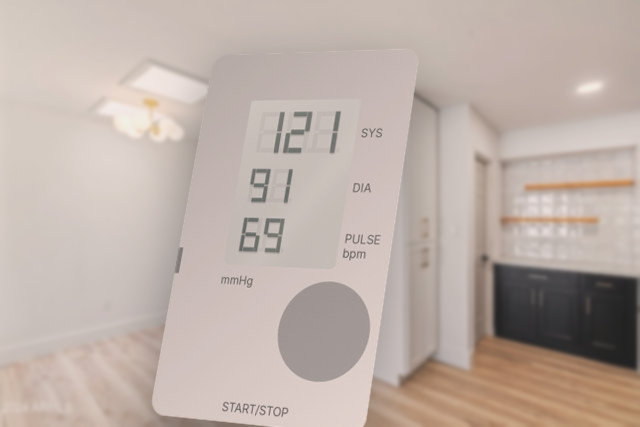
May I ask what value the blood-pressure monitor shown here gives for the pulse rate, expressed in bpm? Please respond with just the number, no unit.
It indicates 69
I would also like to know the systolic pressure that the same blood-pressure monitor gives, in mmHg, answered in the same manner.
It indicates 121
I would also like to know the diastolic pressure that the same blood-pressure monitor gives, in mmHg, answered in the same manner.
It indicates 91
